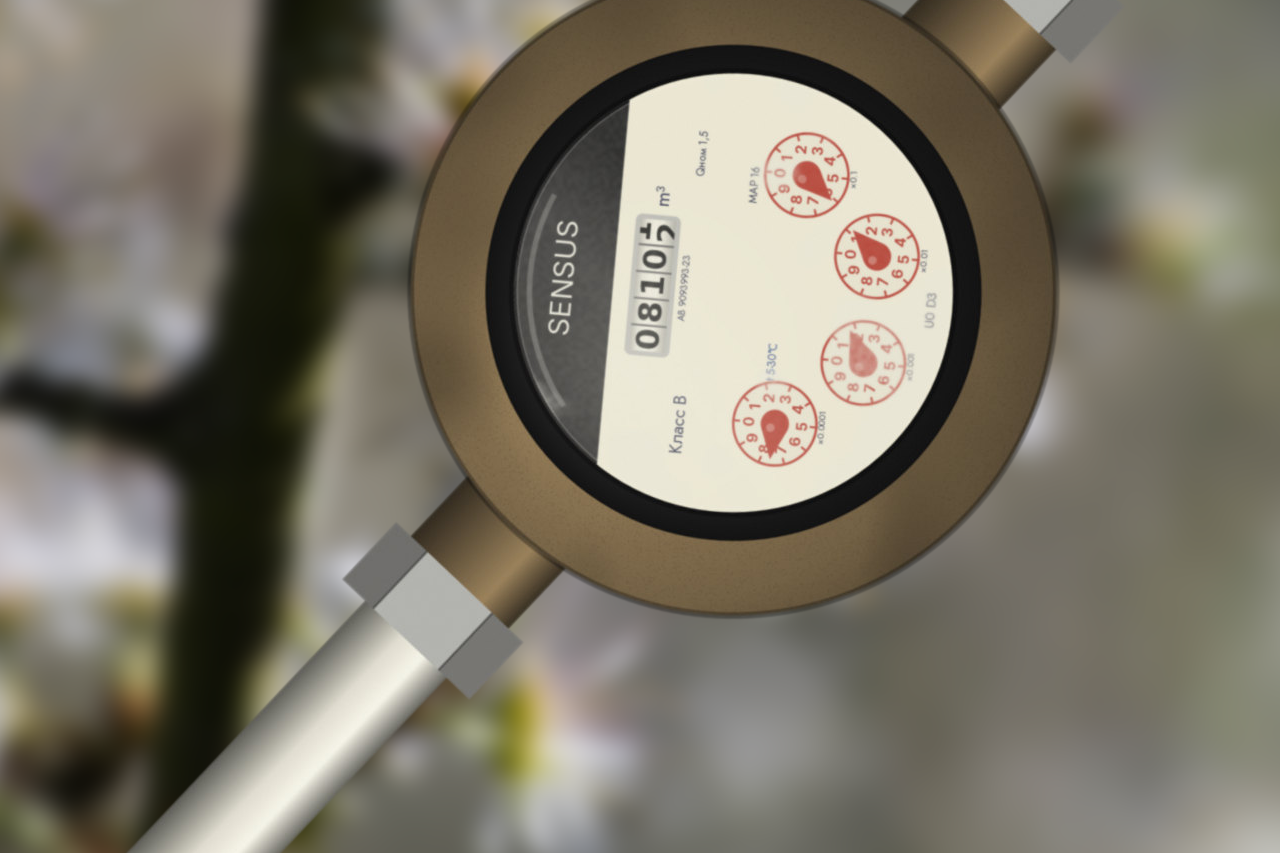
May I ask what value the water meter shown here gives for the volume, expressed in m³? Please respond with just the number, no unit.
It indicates 8101.6117
